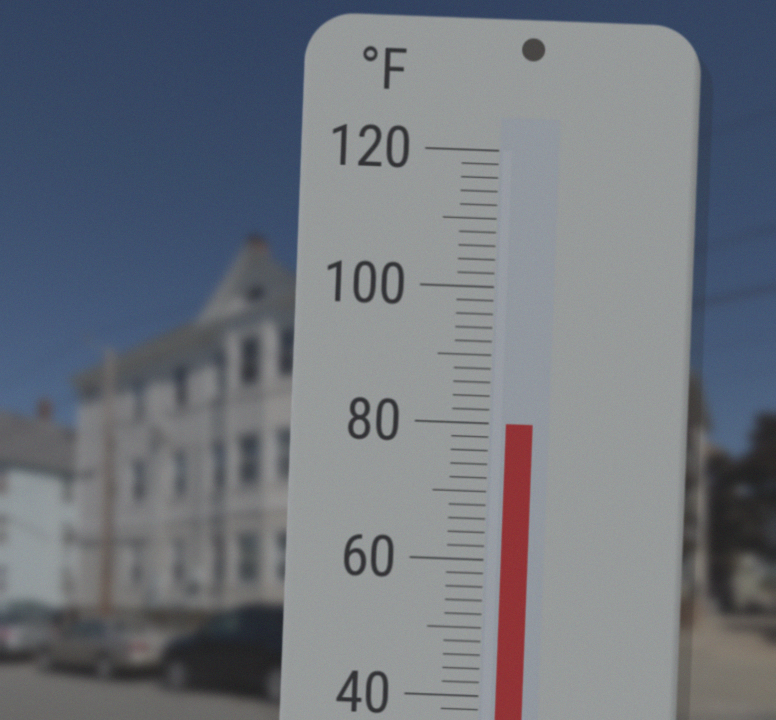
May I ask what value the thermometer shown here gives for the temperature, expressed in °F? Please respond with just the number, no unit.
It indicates 80
